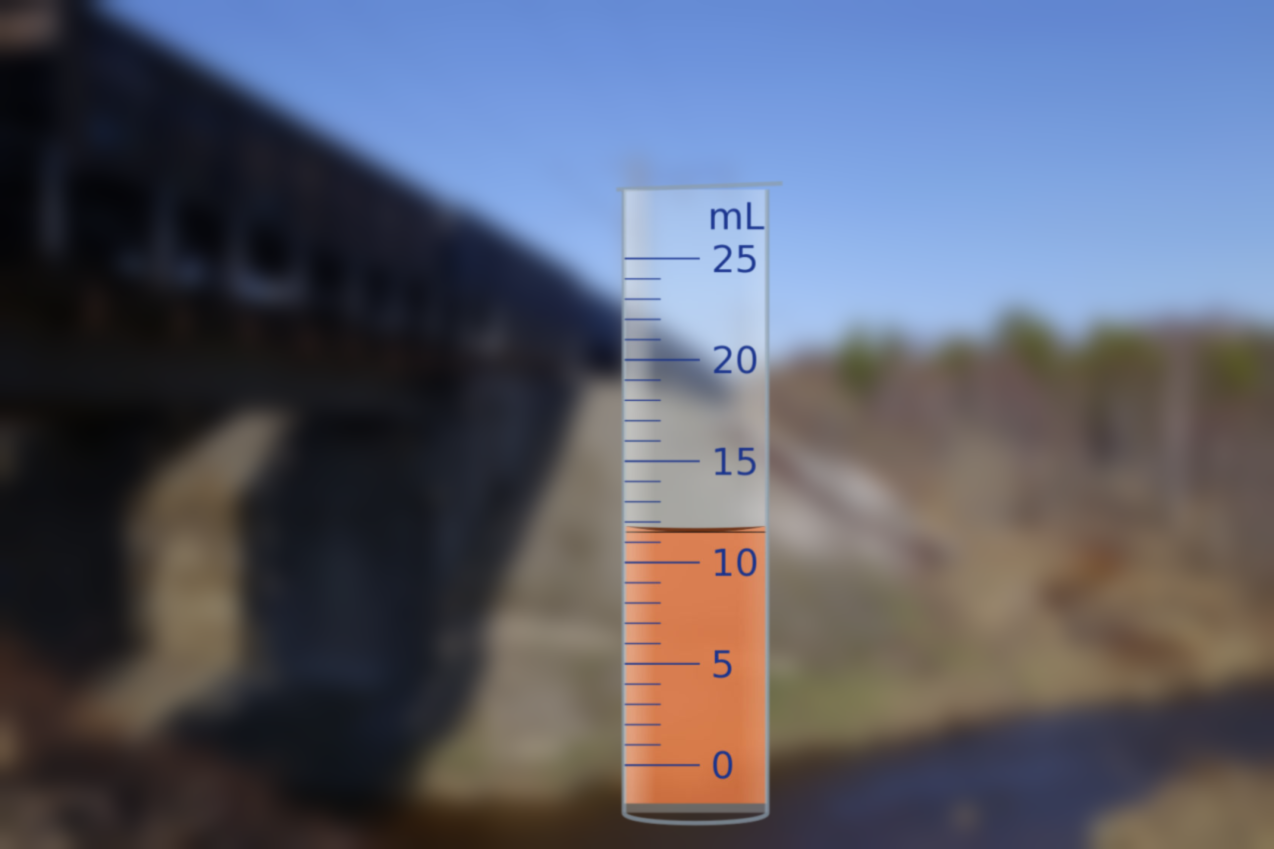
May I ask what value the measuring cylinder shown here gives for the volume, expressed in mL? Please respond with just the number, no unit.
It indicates 11.5
